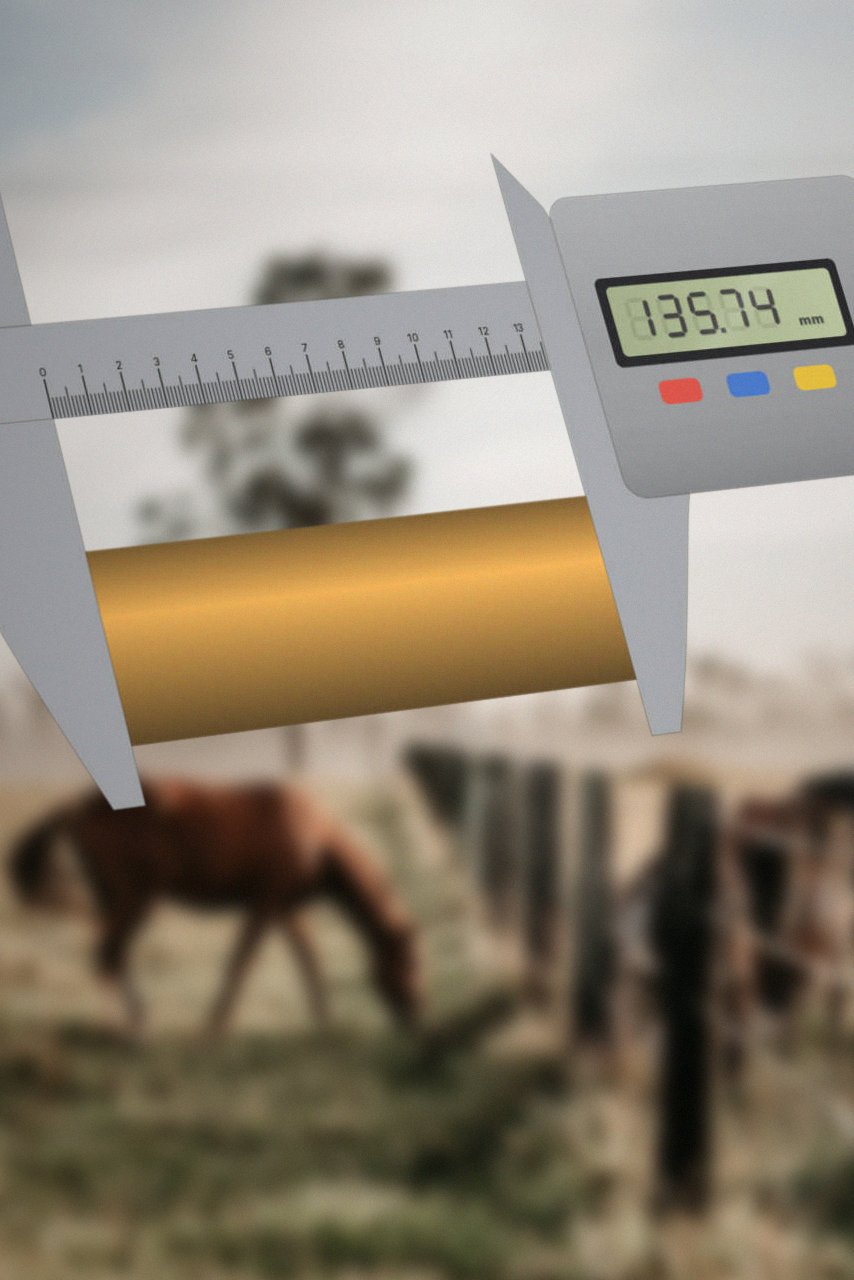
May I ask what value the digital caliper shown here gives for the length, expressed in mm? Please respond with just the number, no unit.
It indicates 135.74
